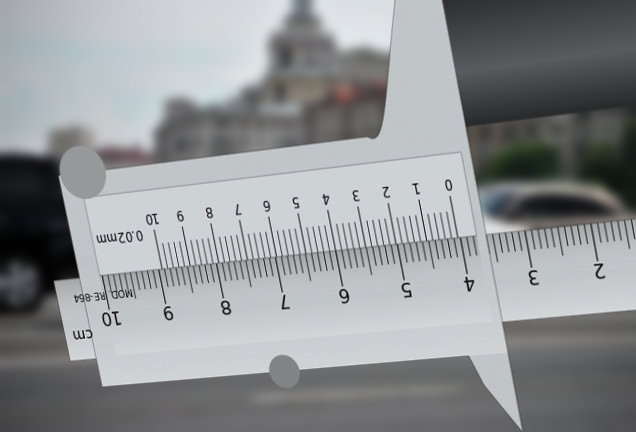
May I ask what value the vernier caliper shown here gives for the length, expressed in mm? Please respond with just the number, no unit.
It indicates 40.4
